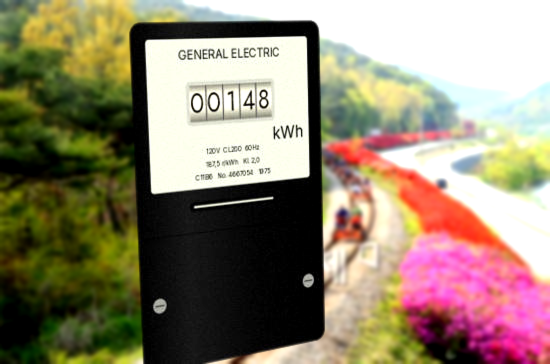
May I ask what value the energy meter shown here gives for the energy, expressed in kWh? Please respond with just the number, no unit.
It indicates 148
